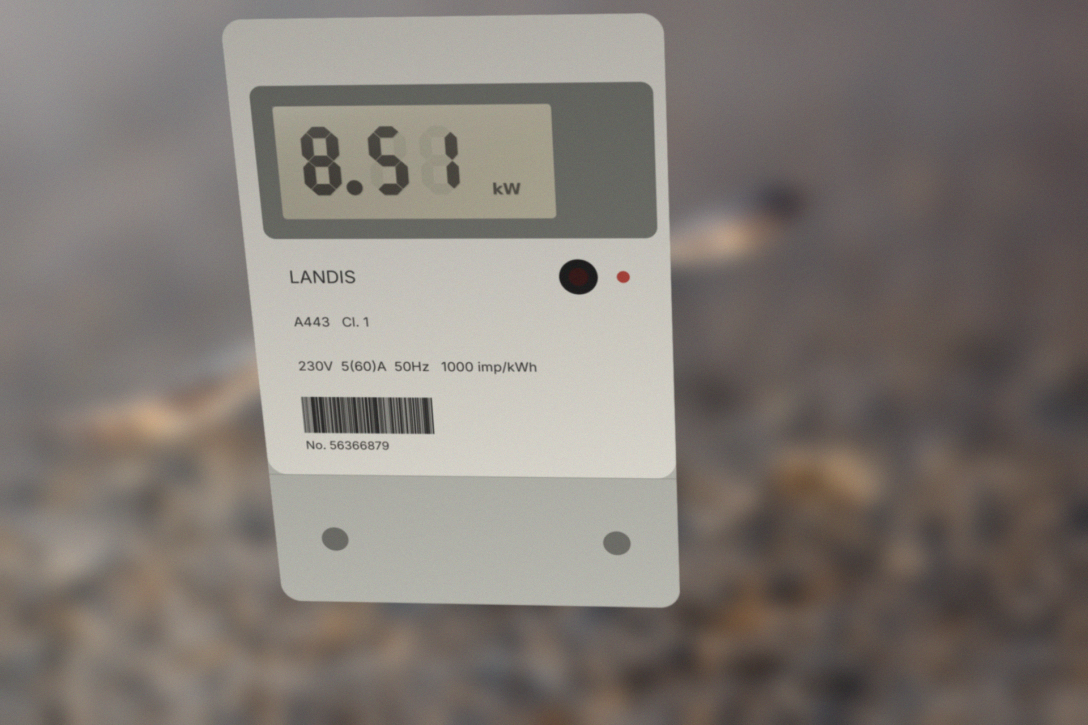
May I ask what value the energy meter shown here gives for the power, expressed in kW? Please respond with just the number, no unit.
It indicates 8.51
